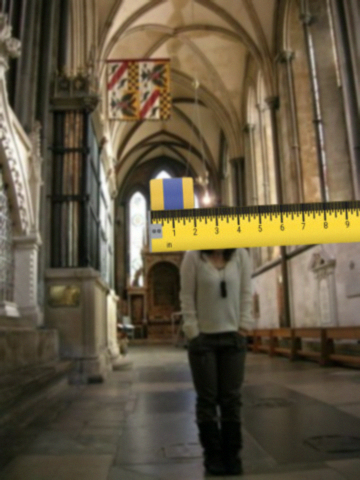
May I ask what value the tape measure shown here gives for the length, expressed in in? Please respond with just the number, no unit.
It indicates 2
